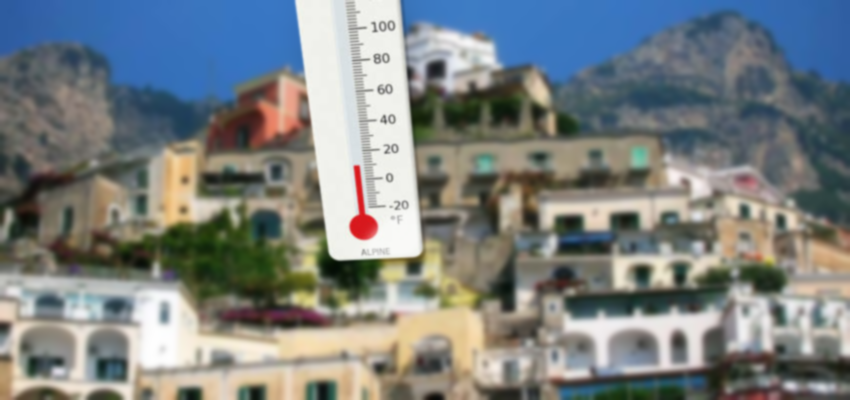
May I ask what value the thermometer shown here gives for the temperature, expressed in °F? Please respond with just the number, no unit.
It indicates 10
